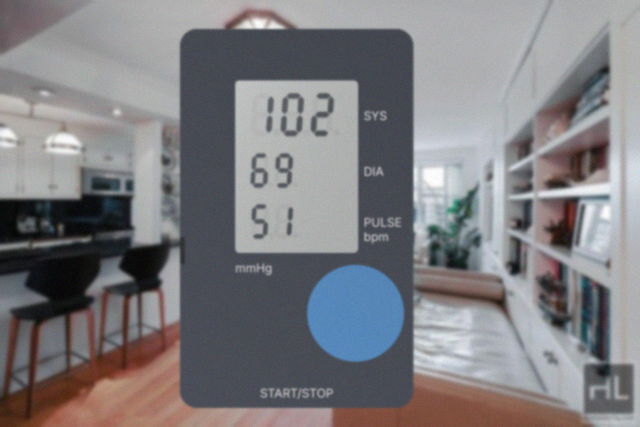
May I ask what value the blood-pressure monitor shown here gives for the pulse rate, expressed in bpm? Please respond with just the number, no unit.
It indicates 51
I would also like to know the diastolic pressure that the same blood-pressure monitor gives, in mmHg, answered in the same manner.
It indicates 69
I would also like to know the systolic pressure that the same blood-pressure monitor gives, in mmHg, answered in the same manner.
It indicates 102
